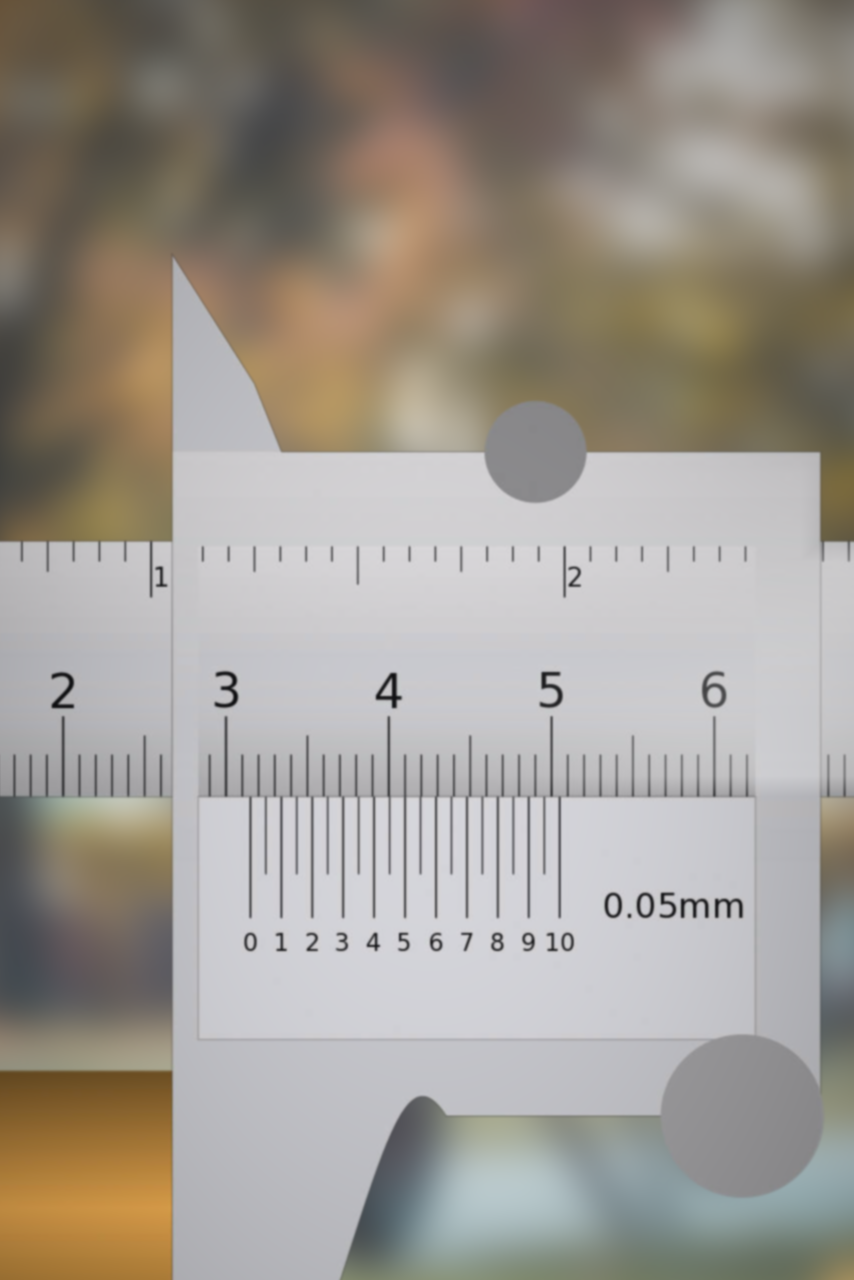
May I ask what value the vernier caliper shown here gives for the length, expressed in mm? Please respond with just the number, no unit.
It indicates 31.5
